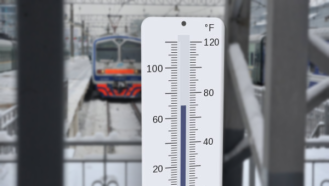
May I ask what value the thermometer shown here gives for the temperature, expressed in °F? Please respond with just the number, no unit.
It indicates 70
